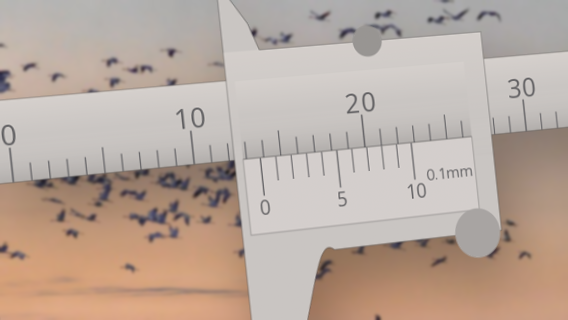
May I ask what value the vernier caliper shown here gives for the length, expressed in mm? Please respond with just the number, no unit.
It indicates 13.8
